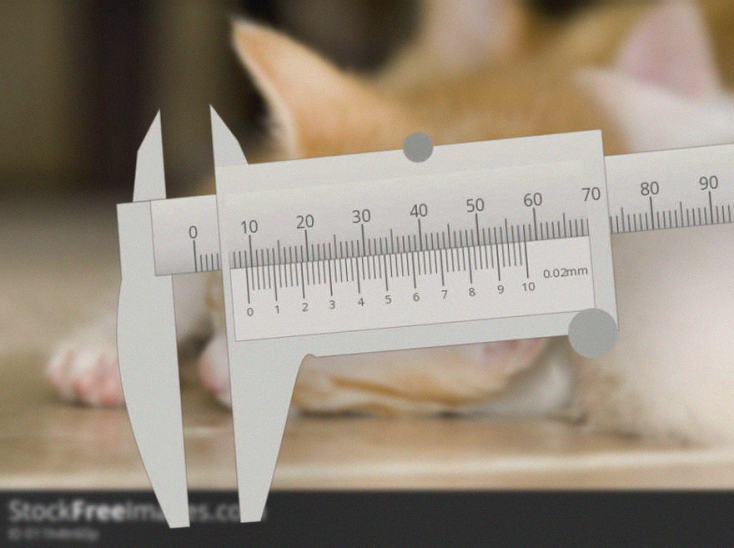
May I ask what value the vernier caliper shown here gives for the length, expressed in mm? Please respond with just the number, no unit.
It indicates 9.0
